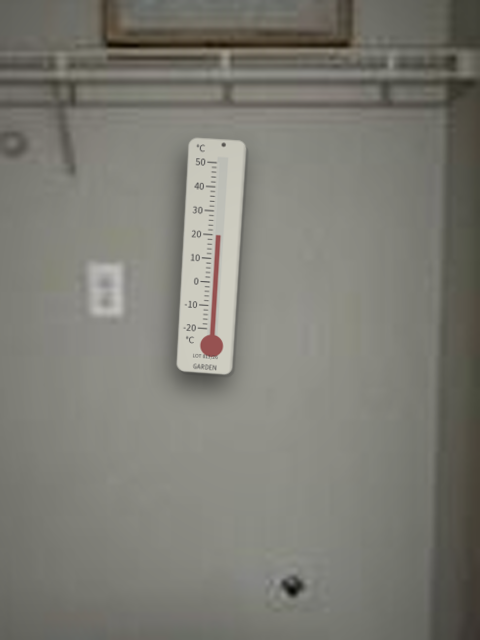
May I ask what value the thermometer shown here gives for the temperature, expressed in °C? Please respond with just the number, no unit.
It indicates 20
